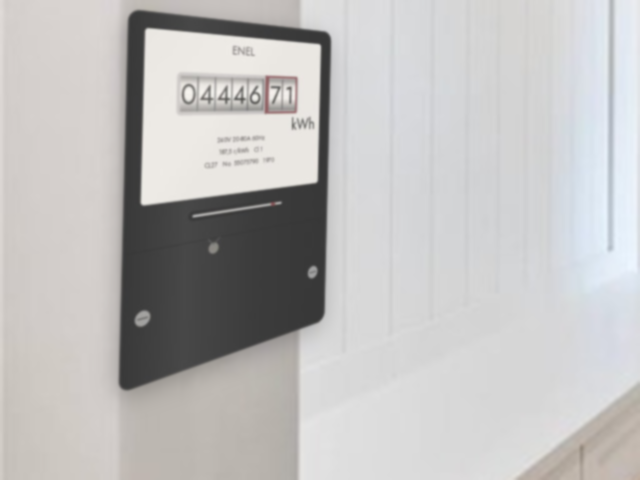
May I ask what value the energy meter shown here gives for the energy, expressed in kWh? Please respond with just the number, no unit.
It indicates 4446.71
